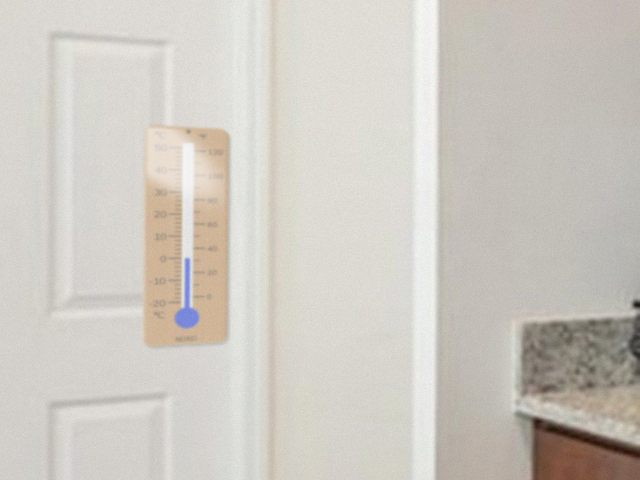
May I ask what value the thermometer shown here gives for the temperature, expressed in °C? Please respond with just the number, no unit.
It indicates 0
